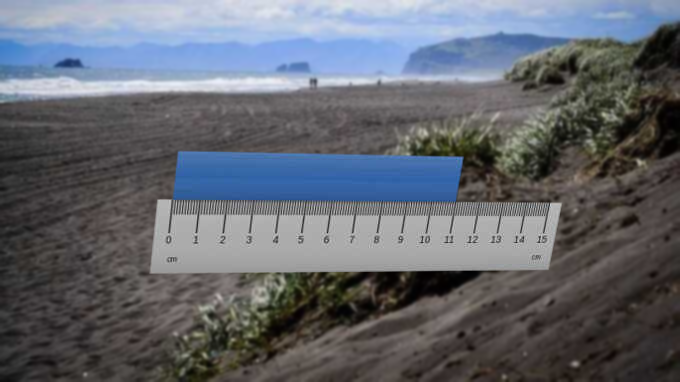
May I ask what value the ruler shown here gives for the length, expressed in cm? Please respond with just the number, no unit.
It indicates 11
